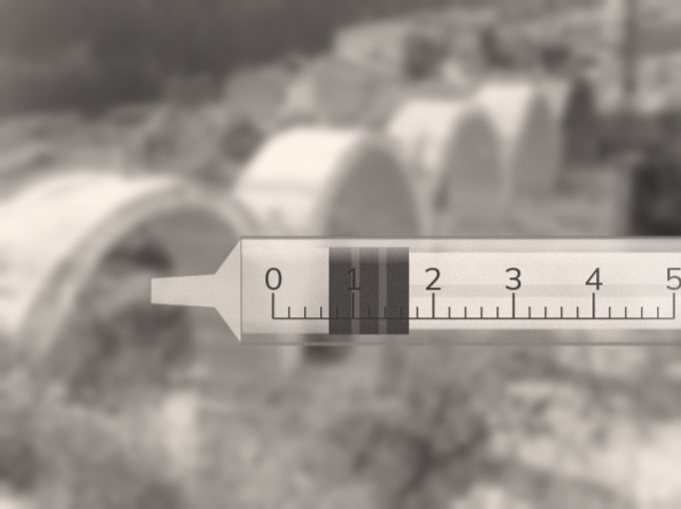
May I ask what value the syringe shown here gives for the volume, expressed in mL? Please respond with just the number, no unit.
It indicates 0.7
